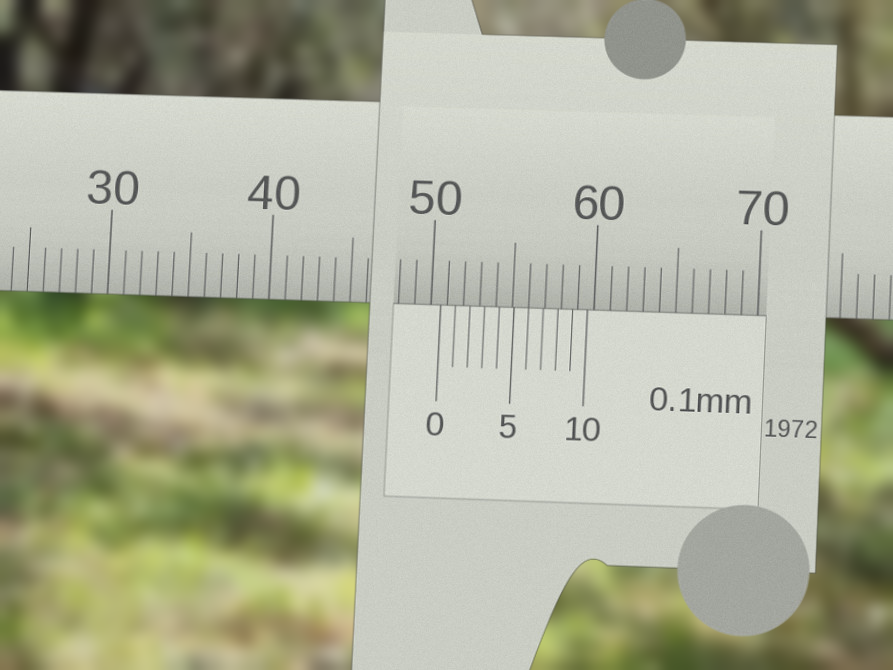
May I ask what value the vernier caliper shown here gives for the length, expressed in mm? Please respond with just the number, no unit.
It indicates 50.6
